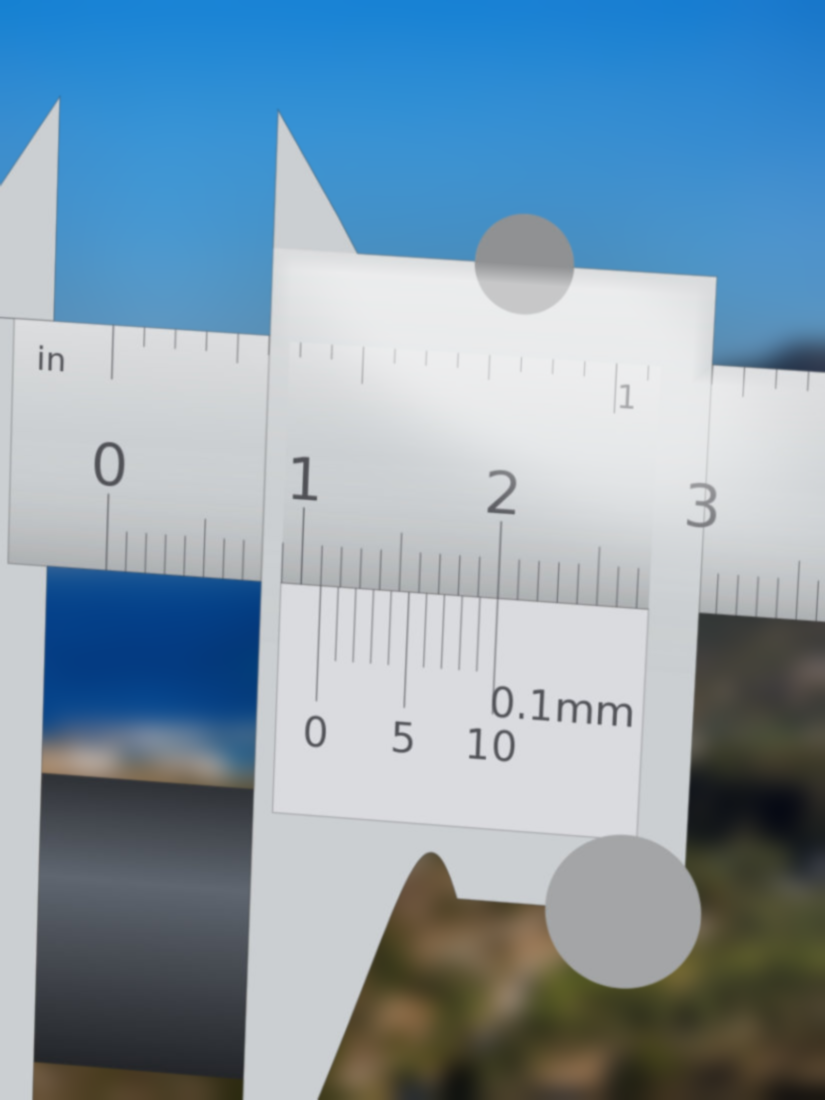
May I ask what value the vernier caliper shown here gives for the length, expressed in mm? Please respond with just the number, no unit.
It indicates 11.0
